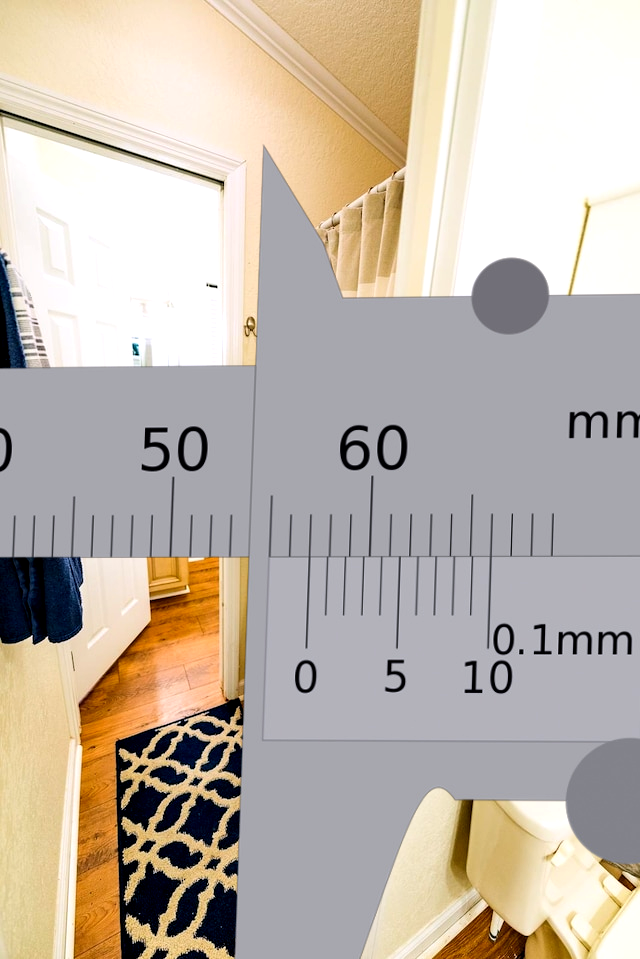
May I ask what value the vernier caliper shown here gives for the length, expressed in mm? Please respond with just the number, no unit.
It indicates 57.0
